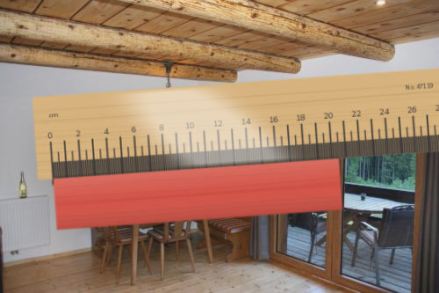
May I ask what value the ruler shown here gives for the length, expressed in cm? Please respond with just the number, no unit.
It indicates 20.5
